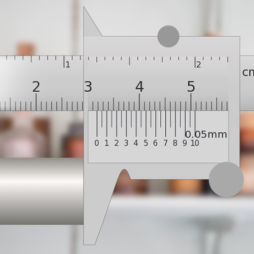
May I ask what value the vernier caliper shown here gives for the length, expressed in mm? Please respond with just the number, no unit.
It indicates 31.8
